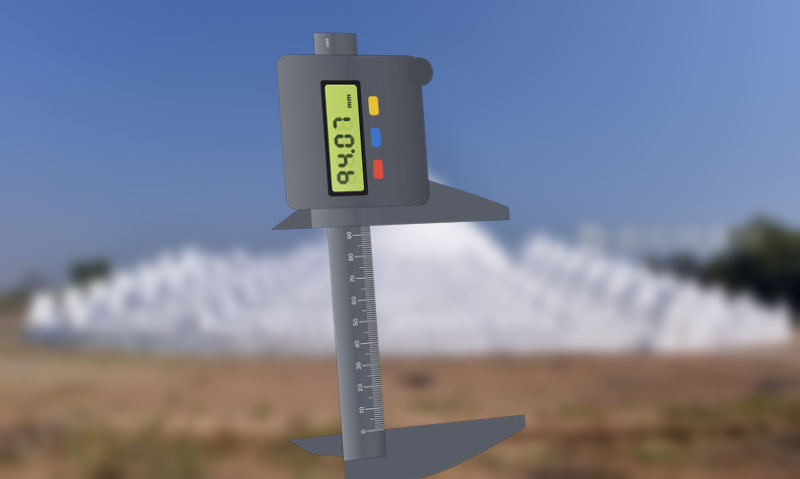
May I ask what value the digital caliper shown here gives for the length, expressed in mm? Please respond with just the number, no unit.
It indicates 94.07
